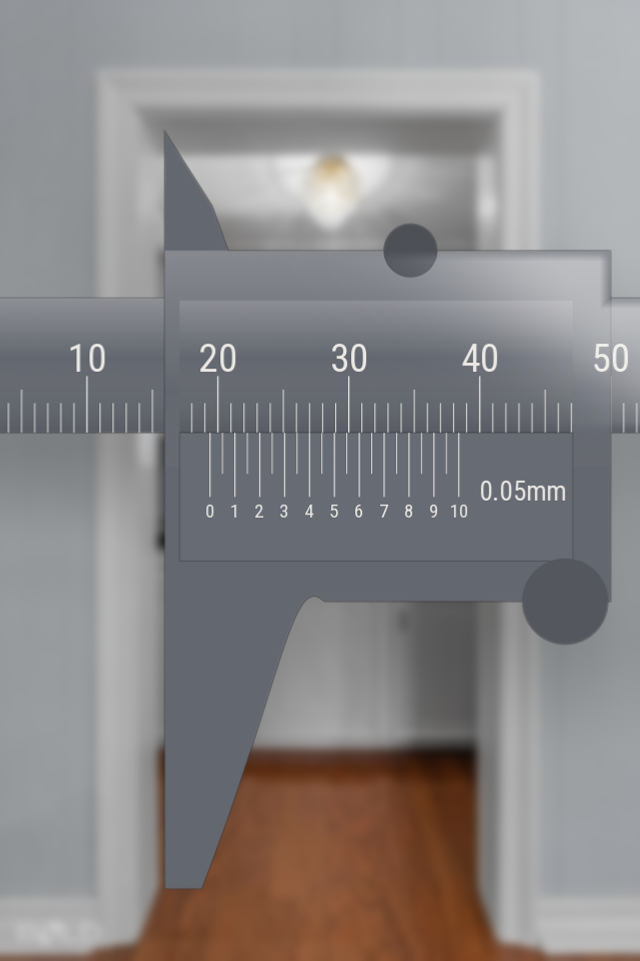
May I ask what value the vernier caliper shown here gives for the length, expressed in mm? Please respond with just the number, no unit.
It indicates 19.4
